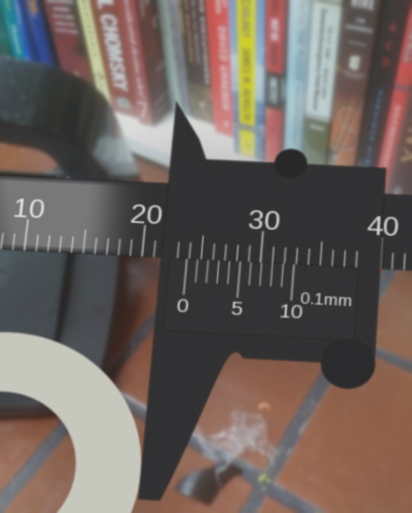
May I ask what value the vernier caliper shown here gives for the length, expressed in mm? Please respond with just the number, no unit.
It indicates 23.8
